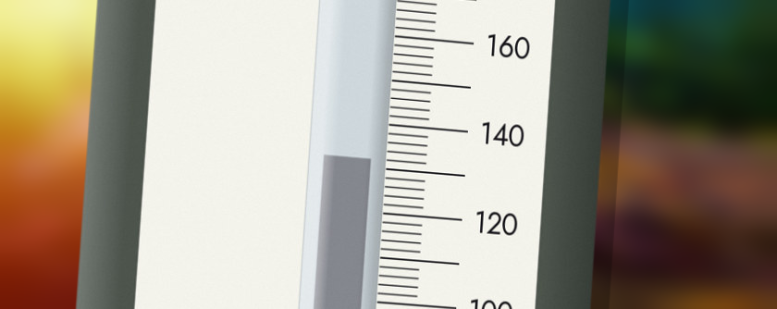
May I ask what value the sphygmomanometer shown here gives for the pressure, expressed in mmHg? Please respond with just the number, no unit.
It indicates 132
